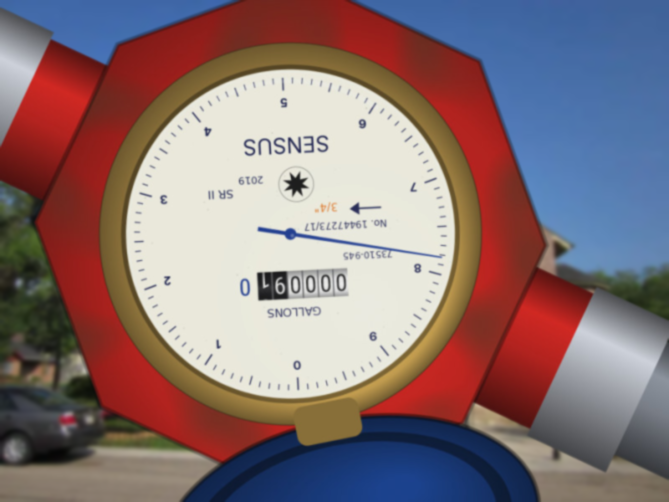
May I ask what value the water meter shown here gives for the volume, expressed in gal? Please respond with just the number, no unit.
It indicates 907.8
